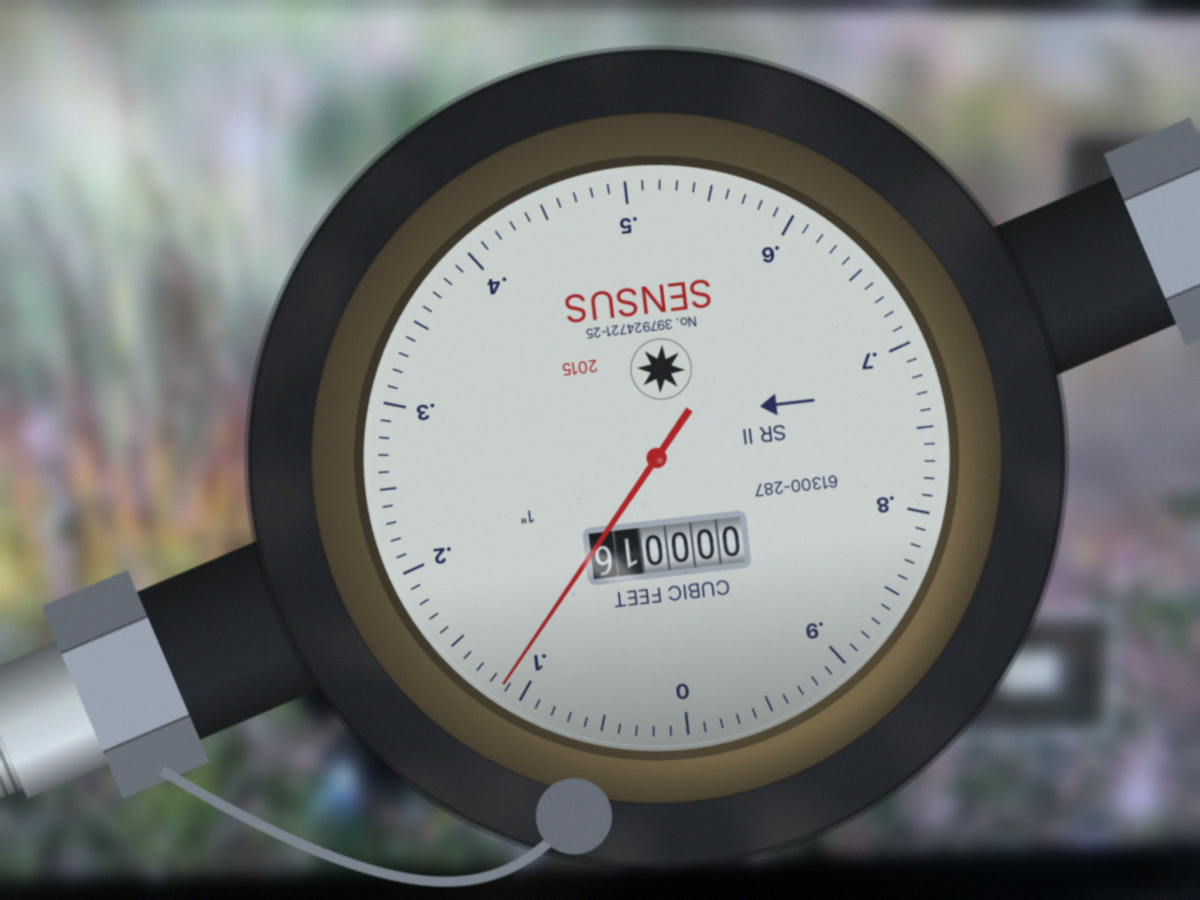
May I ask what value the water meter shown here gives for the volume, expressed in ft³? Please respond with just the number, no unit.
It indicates 16.11
